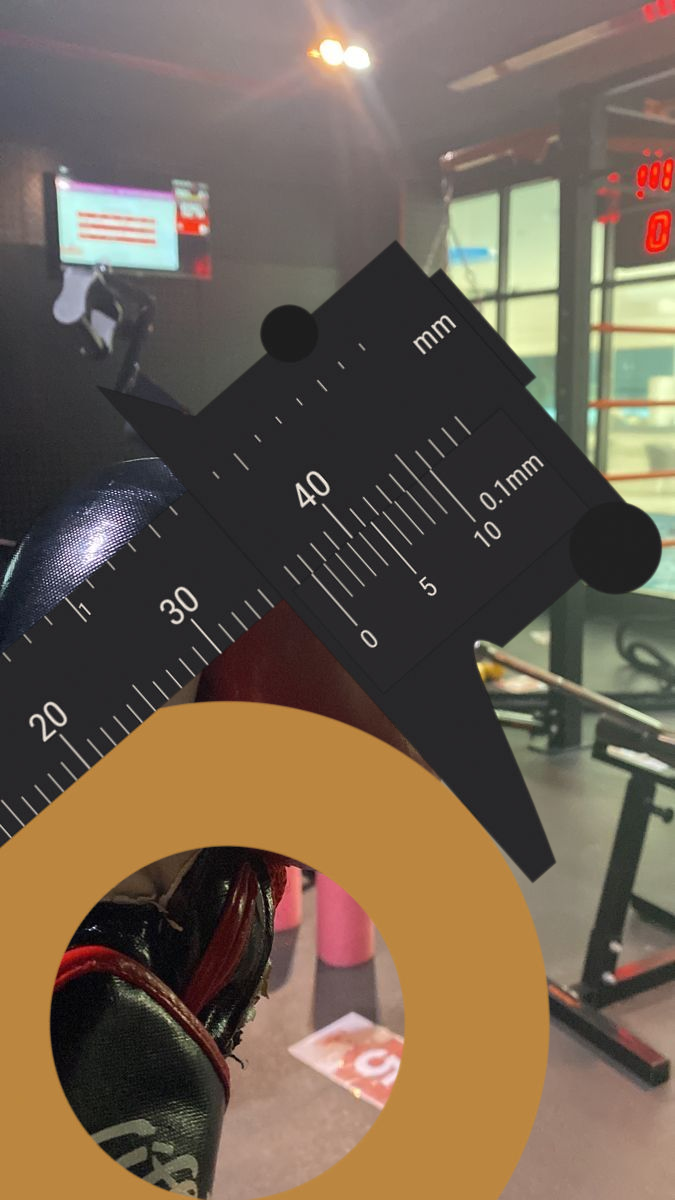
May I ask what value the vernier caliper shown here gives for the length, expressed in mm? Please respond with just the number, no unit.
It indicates 36.9
